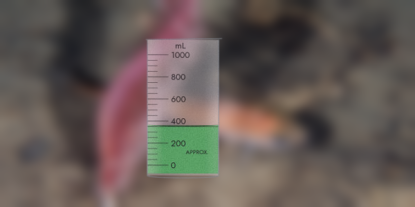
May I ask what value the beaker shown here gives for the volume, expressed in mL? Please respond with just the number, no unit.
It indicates 350
